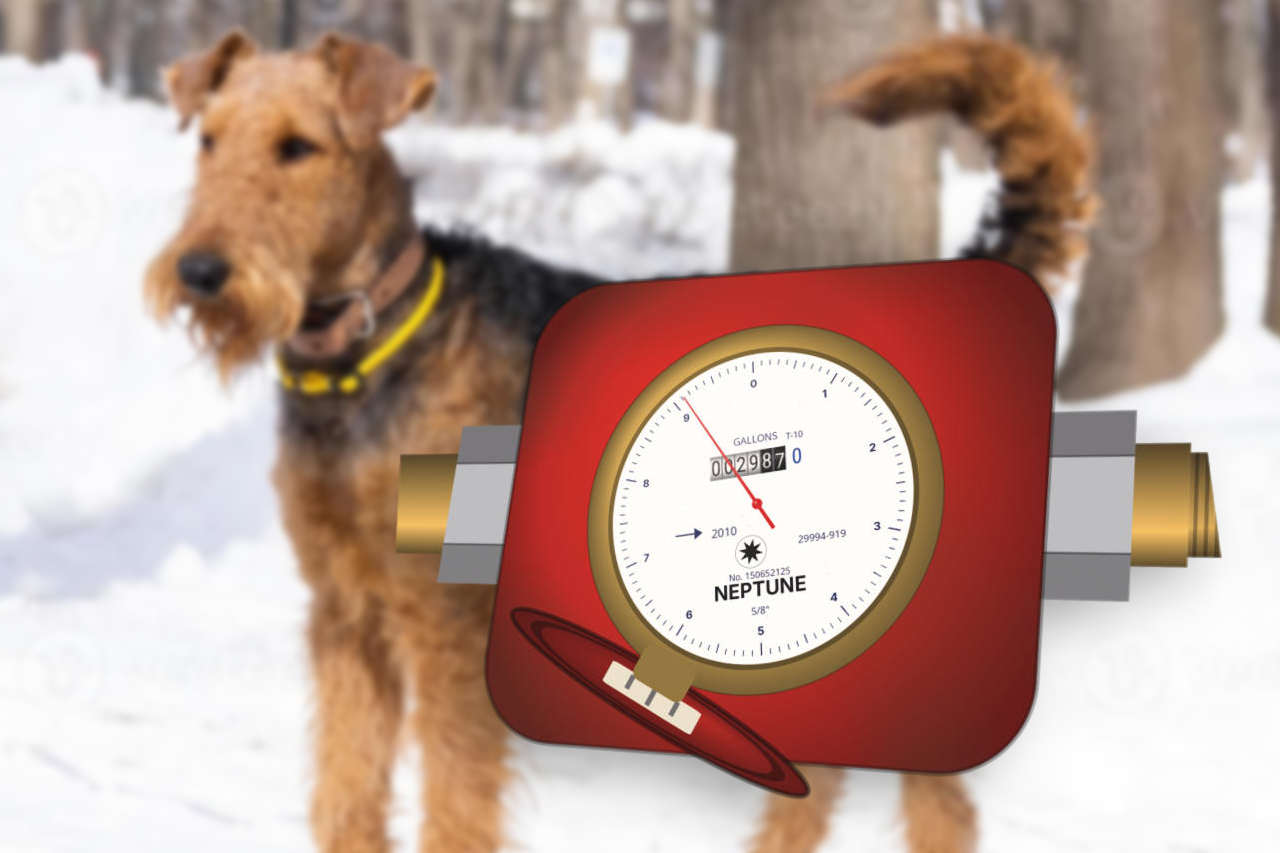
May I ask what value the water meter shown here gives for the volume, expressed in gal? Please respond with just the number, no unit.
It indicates 29869.1
